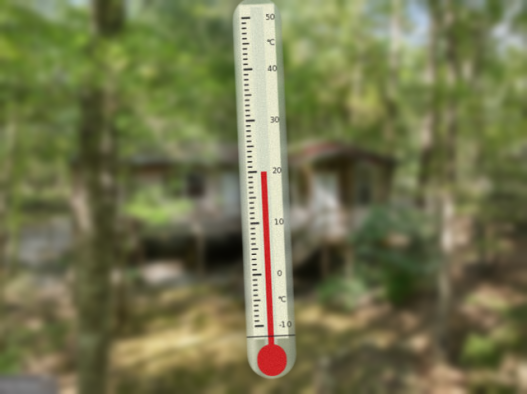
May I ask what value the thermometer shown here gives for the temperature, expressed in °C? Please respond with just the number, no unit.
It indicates 20
